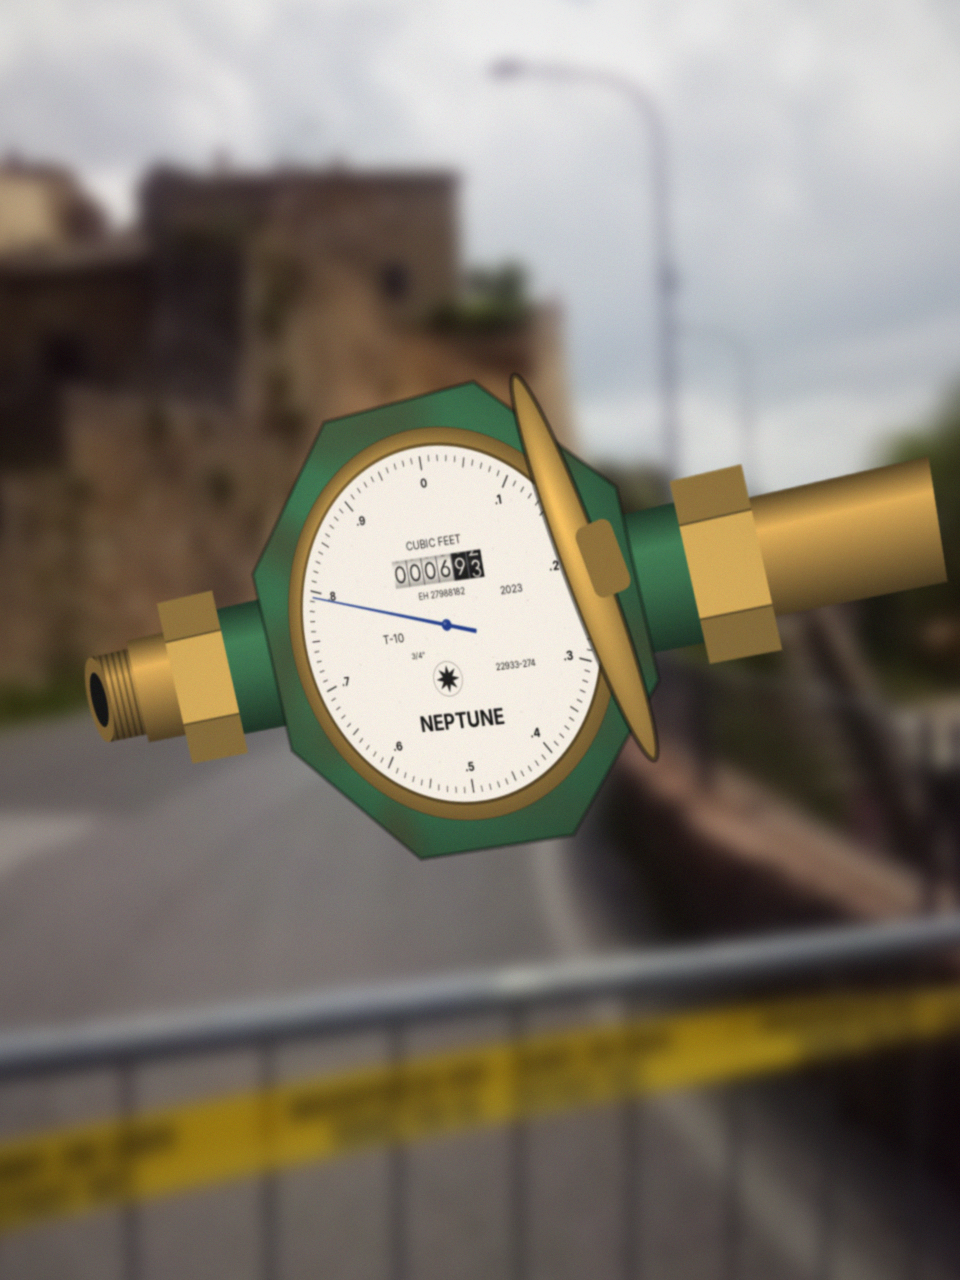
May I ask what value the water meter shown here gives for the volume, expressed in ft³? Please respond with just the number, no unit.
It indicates 692.79
